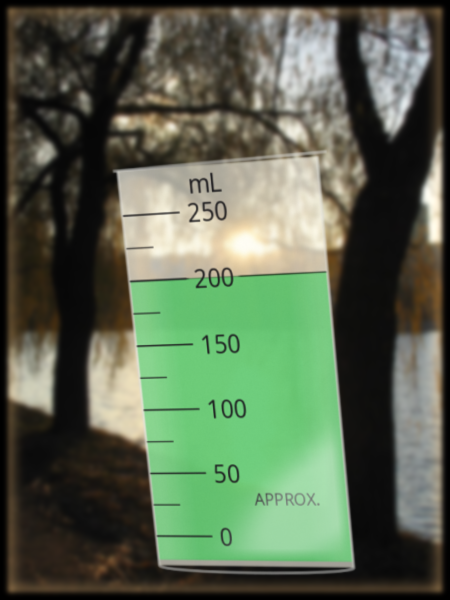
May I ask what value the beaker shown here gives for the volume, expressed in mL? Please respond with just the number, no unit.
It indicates 200
